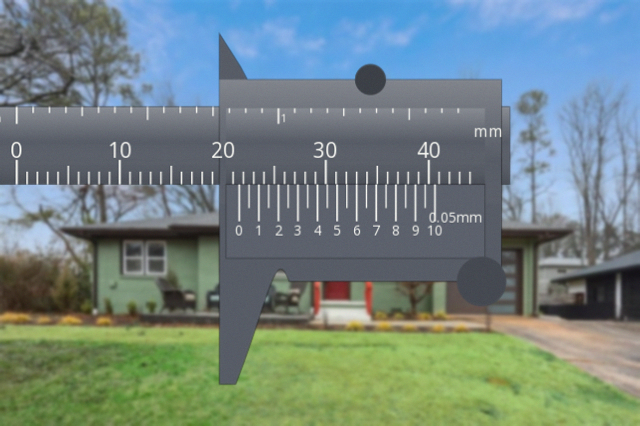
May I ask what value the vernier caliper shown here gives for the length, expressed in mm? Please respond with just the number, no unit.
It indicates 21.6
